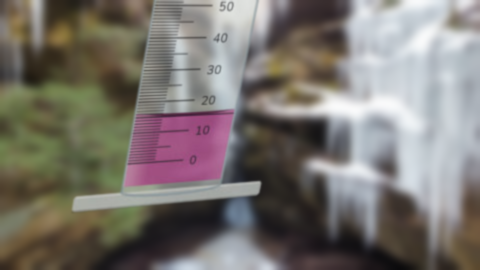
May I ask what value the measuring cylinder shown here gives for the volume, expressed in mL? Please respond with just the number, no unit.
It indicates 15
